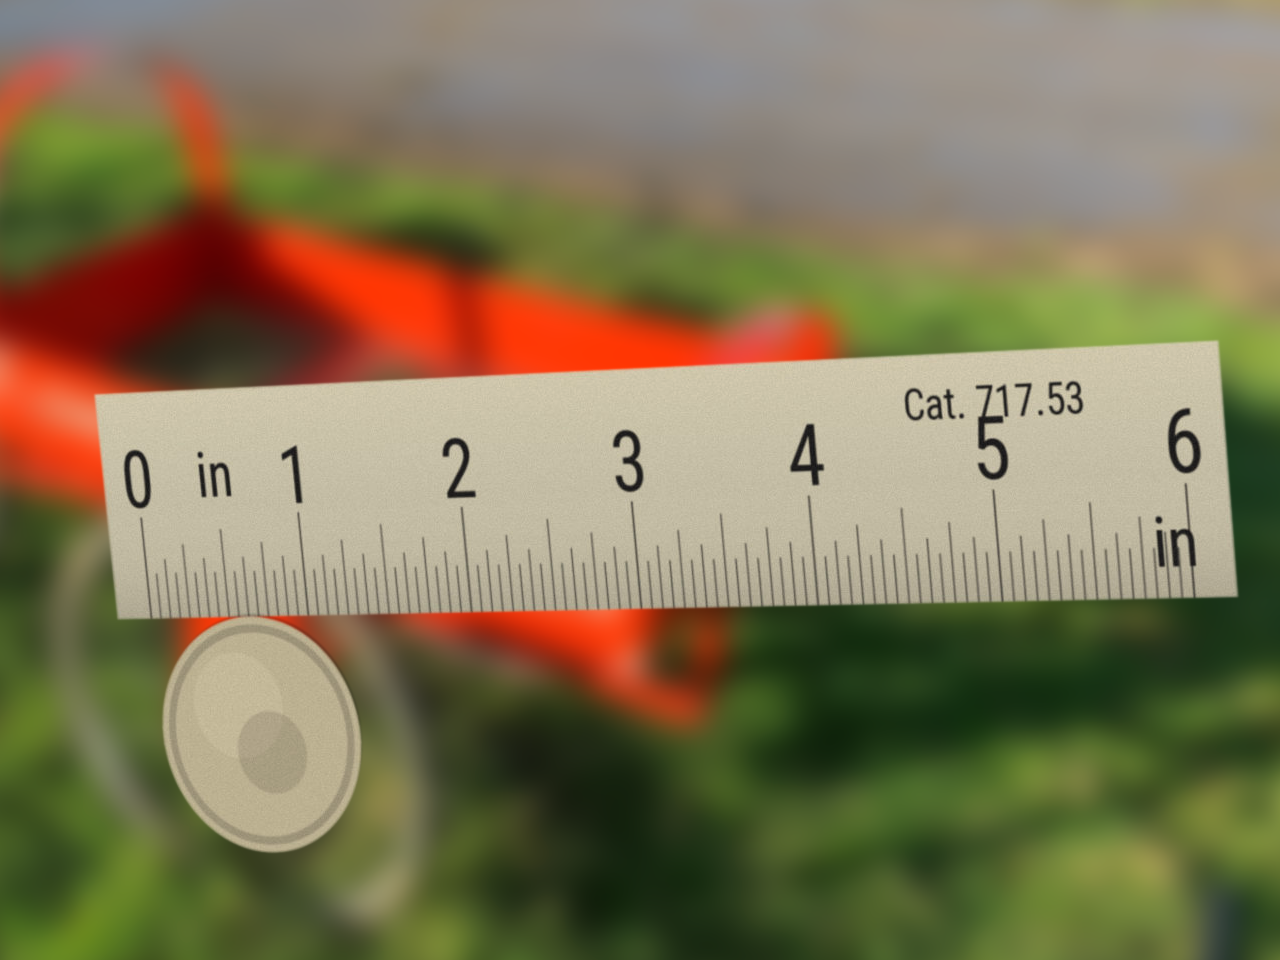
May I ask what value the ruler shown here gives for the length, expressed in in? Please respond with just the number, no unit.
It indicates 1.25
